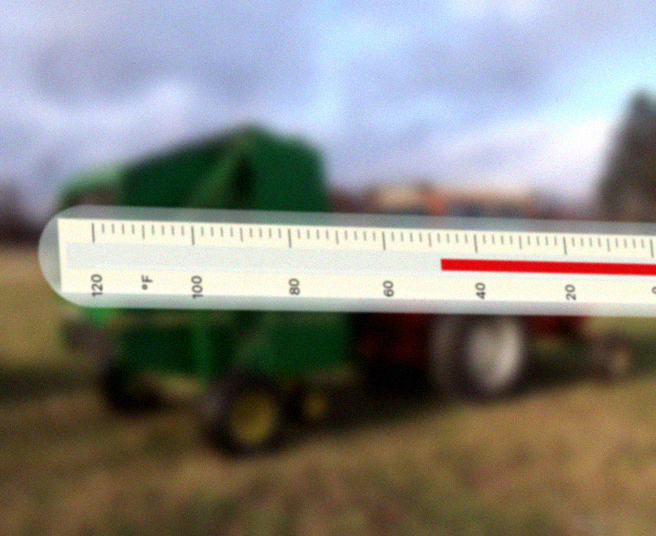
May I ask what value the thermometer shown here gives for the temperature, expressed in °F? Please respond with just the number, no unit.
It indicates 48
